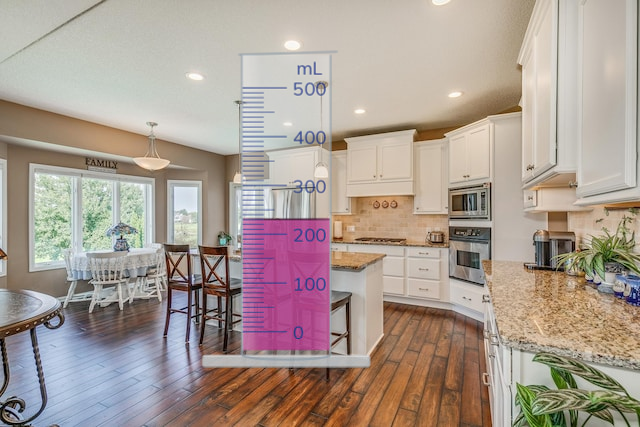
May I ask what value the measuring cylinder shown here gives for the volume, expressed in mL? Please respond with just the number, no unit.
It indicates 230
